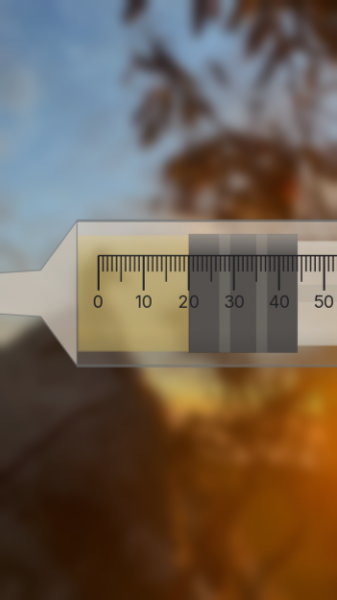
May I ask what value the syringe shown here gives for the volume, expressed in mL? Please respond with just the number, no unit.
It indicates 20
